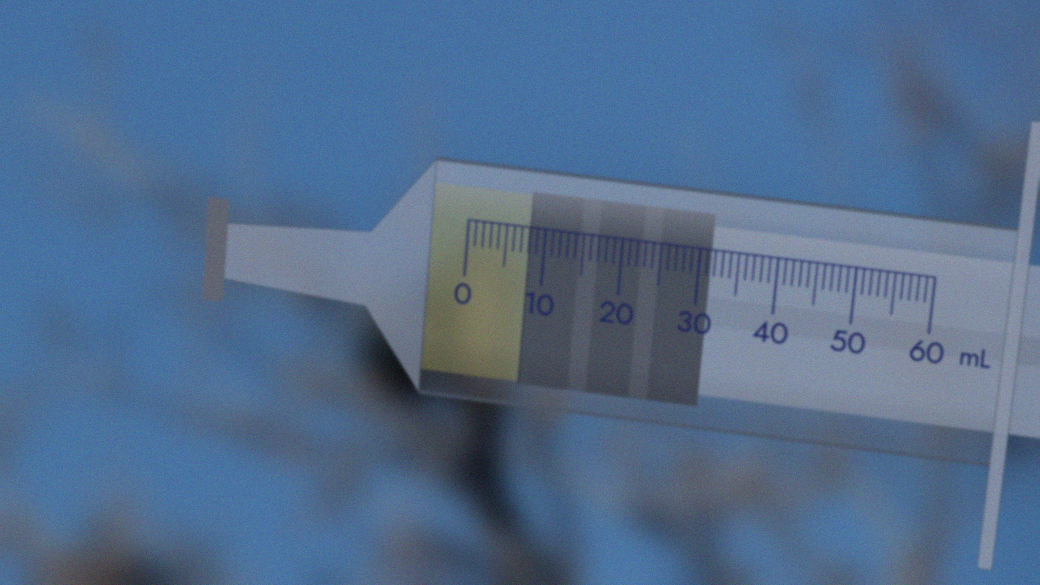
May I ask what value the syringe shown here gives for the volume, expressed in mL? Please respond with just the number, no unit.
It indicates 8
